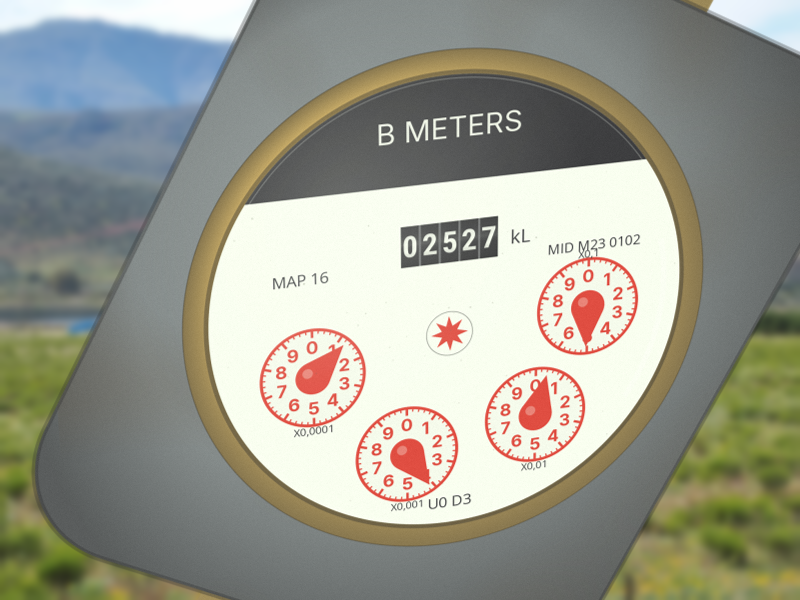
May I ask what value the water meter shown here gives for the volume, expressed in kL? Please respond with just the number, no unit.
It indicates 2527.5041
